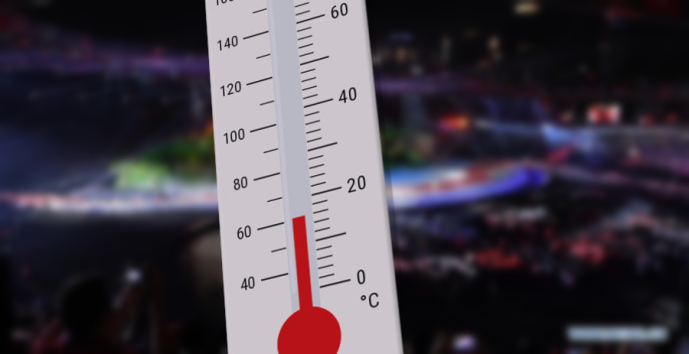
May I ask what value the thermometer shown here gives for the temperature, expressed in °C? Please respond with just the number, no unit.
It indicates 16
